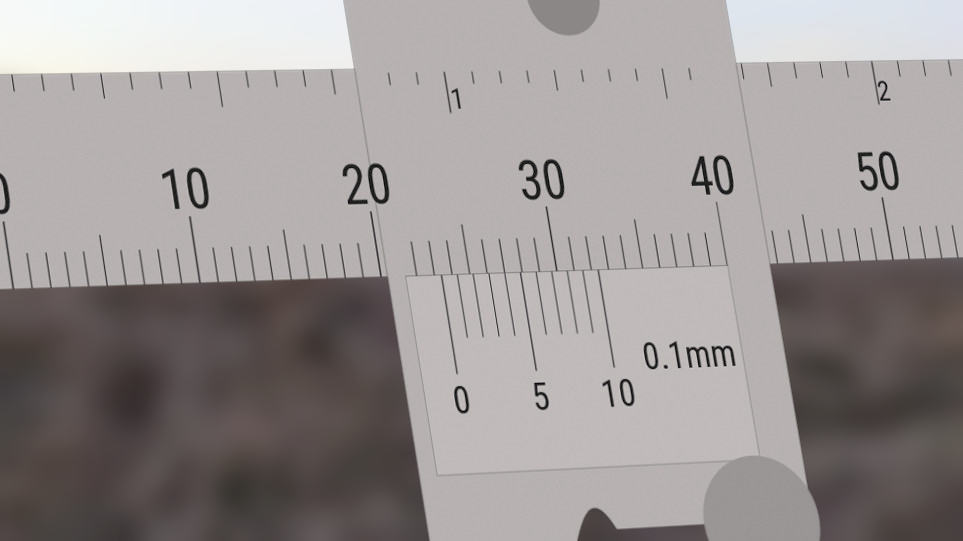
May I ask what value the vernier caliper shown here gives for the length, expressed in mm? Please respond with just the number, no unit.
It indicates 23.4
